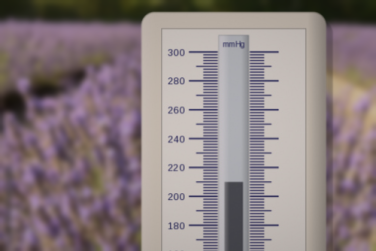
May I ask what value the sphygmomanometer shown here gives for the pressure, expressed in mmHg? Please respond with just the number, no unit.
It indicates 210
